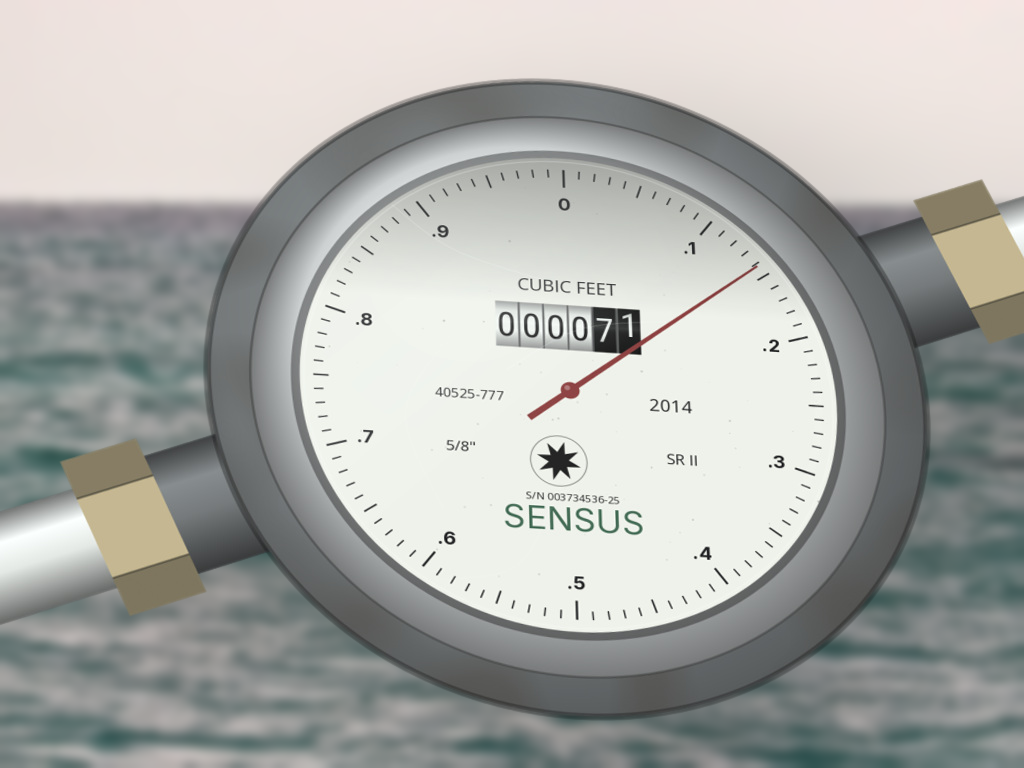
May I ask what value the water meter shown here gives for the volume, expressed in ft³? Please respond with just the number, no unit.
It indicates 71.14
